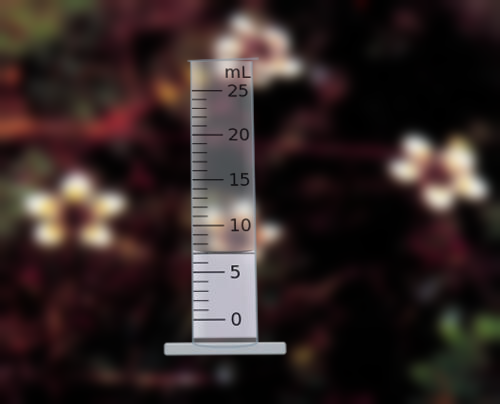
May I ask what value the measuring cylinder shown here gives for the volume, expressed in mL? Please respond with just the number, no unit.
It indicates 7
